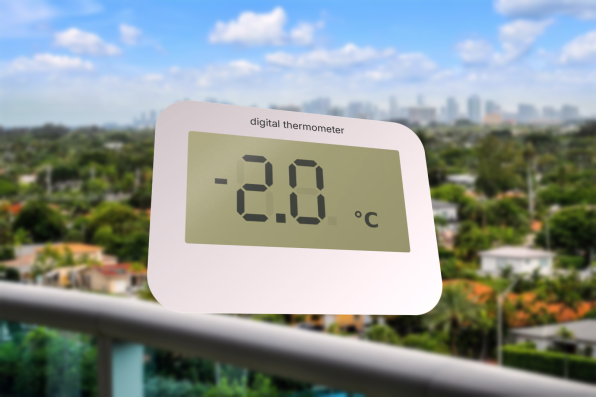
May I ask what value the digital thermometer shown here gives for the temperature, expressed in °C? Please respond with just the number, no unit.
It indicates -2.0
